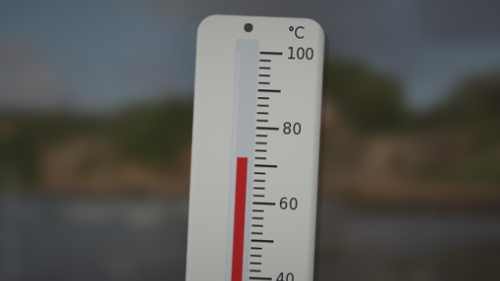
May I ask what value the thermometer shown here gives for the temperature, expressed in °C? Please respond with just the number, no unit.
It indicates 72
